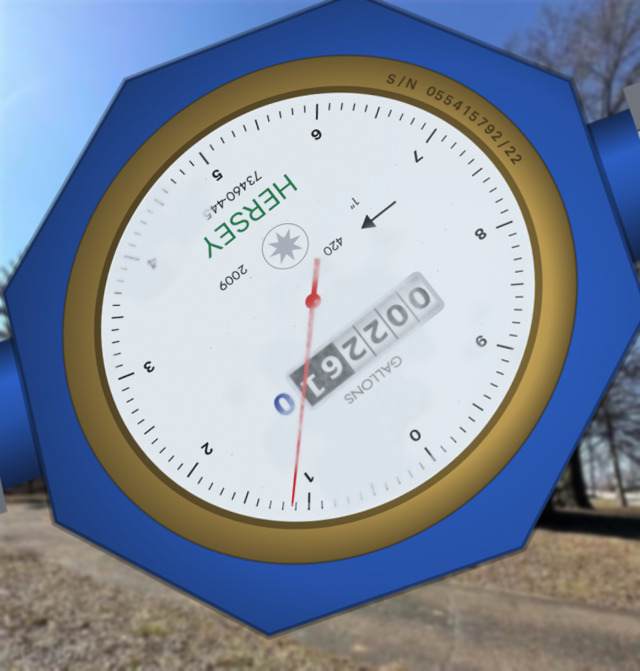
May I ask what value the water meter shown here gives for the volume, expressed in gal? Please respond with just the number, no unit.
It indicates 22611.1
